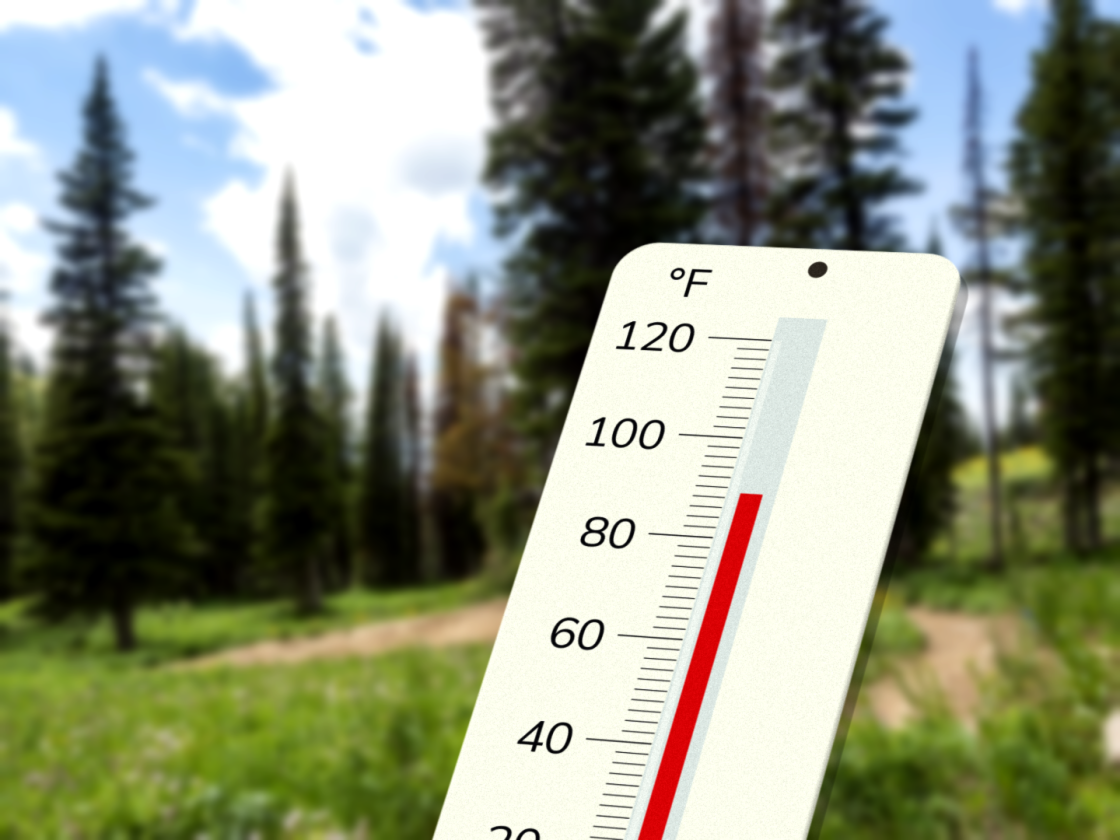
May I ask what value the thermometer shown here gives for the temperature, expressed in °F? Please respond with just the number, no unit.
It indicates 89
